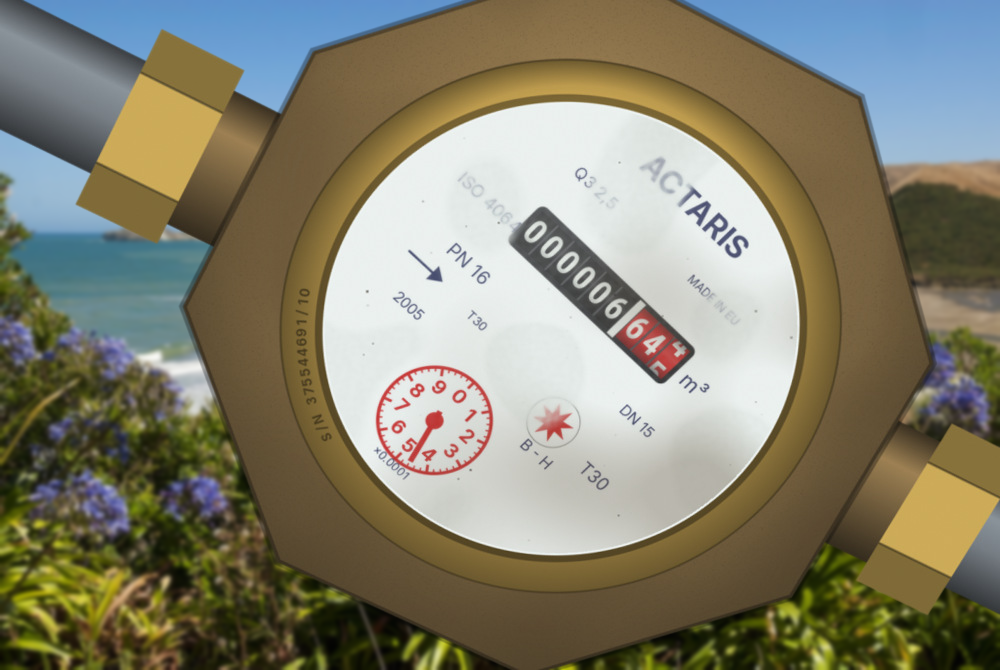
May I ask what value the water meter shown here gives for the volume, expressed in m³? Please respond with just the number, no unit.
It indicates 6.6444
